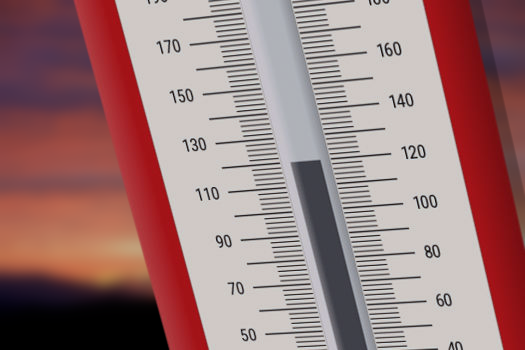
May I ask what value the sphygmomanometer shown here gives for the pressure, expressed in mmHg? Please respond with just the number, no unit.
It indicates 120
